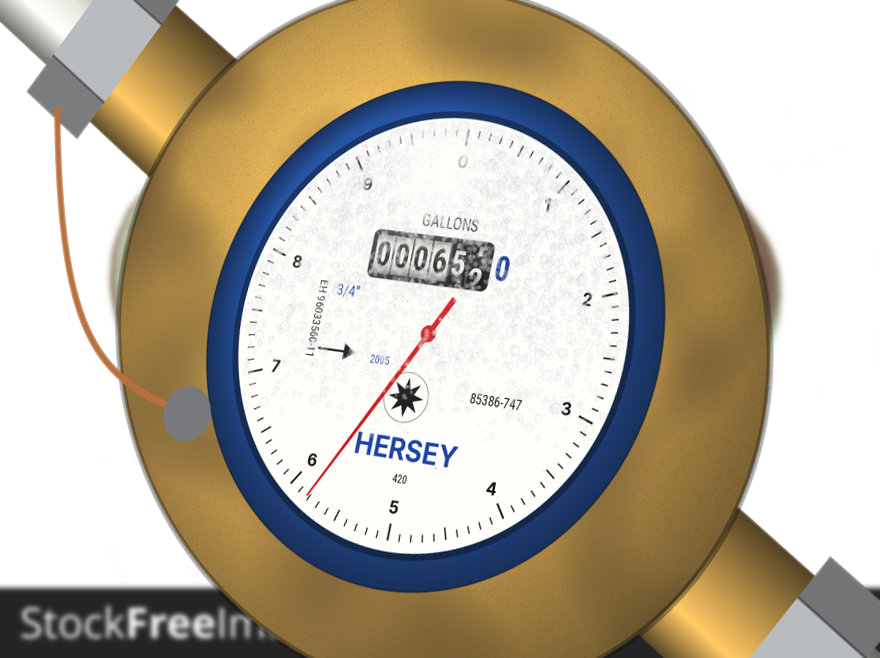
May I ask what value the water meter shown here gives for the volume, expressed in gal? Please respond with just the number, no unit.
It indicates 6515.8
